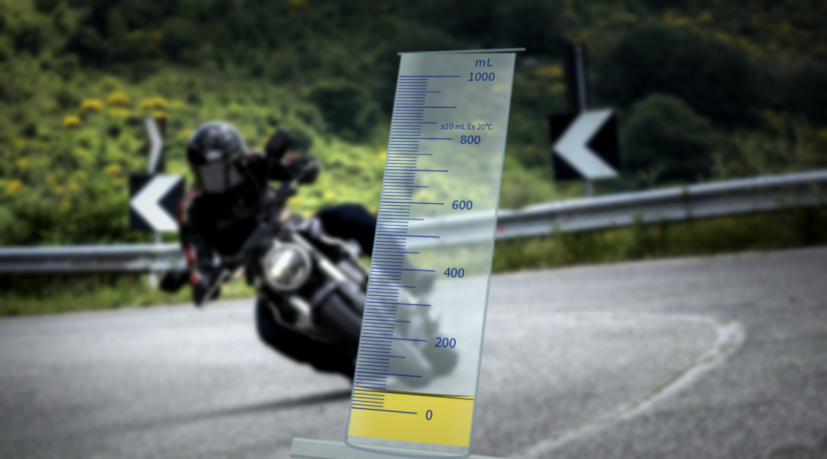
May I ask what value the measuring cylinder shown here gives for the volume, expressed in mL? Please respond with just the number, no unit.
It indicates 50
